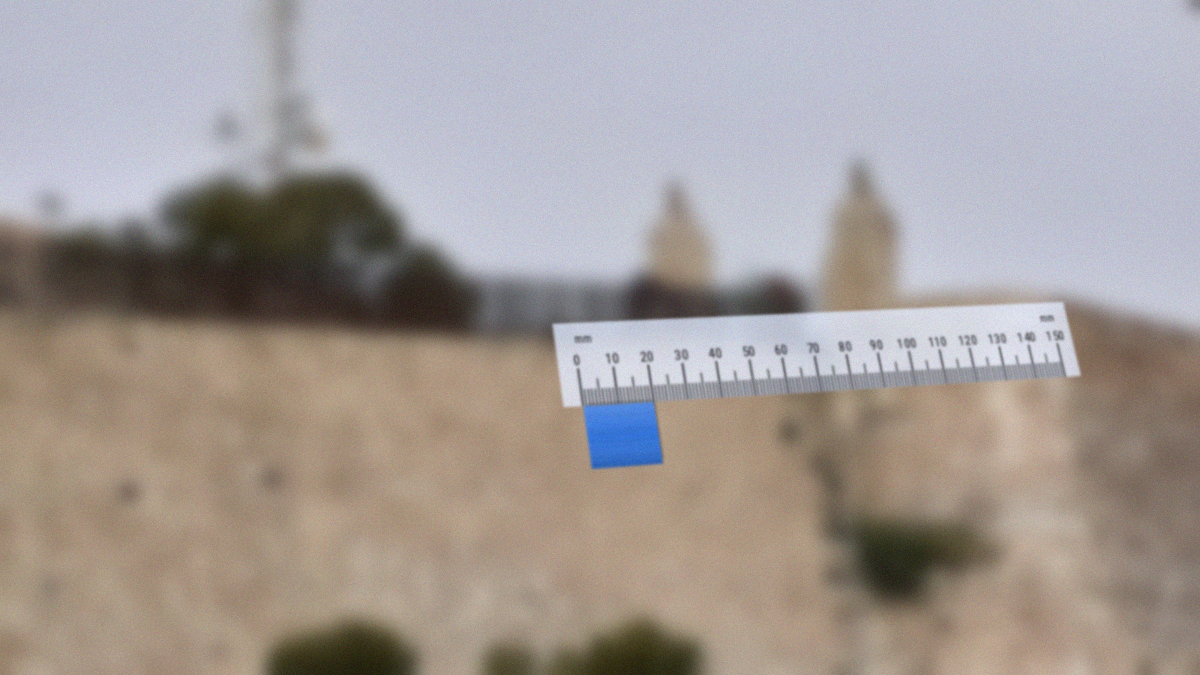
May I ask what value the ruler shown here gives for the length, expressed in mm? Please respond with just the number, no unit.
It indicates 20
